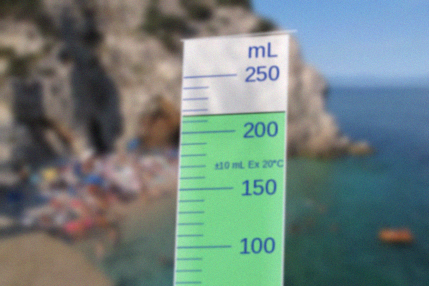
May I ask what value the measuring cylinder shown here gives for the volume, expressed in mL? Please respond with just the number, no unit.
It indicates 215
